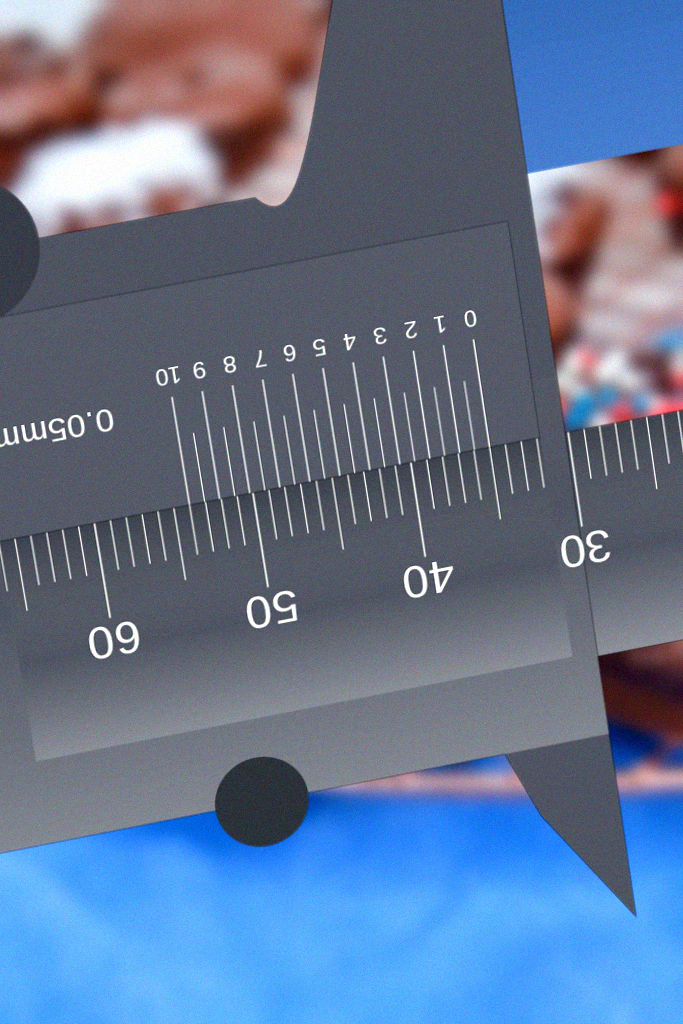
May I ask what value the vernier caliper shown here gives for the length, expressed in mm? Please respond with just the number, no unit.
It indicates 35.0
